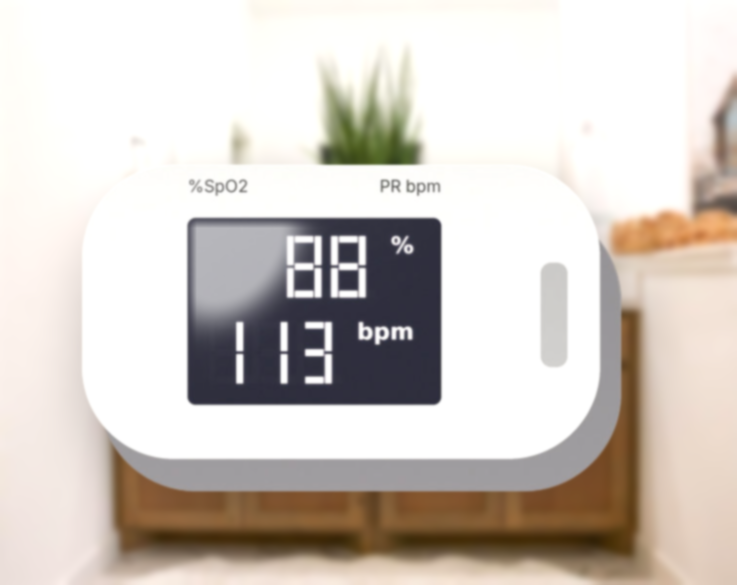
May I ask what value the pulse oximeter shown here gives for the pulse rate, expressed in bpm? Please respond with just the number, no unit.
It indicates 113
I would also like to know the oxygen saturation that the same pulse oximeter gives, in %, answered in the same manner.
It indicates 88
